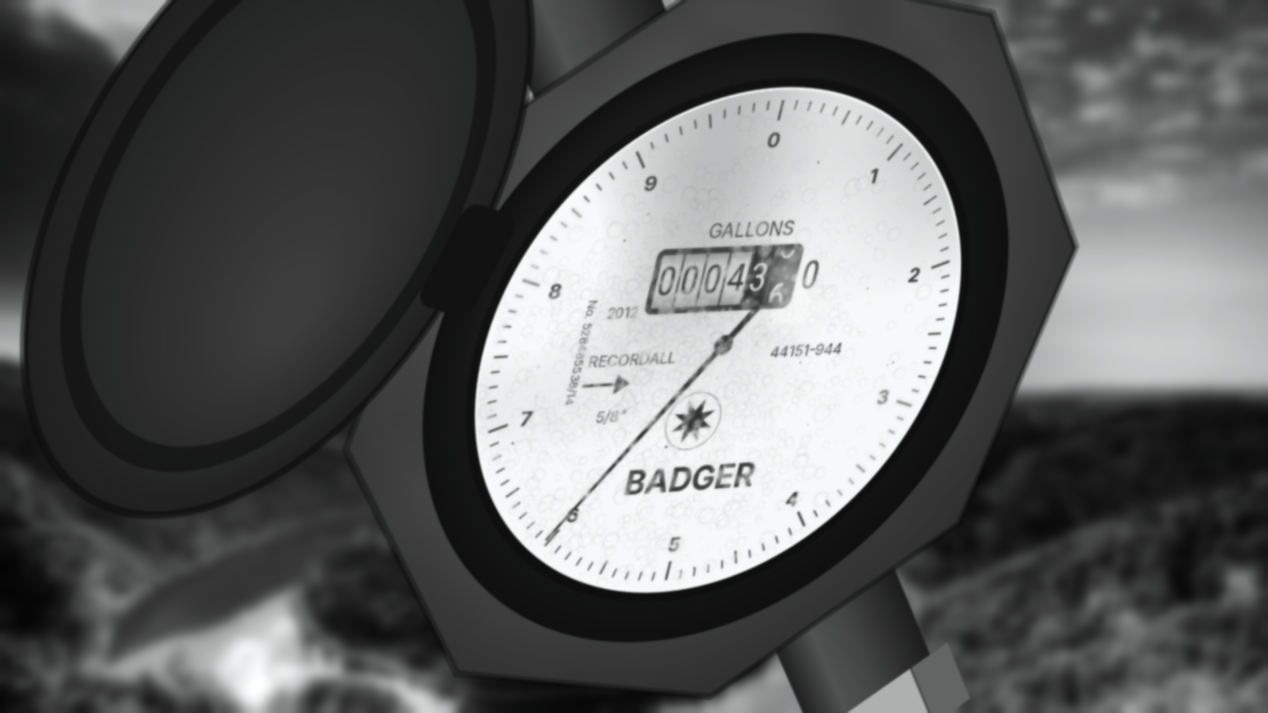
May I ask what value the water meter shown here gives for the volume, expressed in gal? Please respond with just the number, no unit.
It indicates 4356.0
